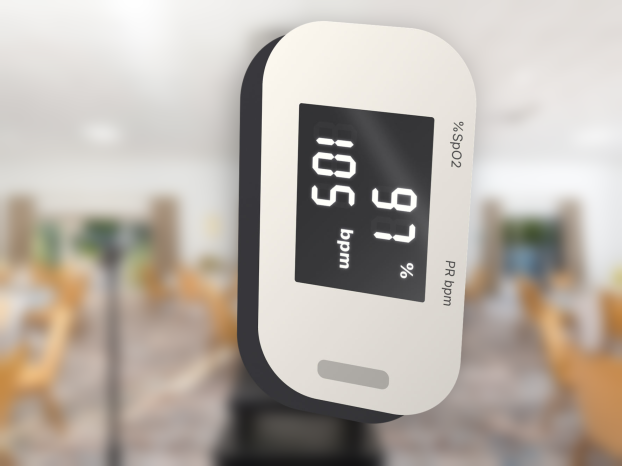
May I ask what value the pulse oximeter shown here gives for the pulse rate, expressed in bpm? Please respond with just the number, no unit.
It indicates 105
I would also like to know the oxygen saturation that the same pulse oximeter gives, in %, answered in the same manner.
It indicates 97
